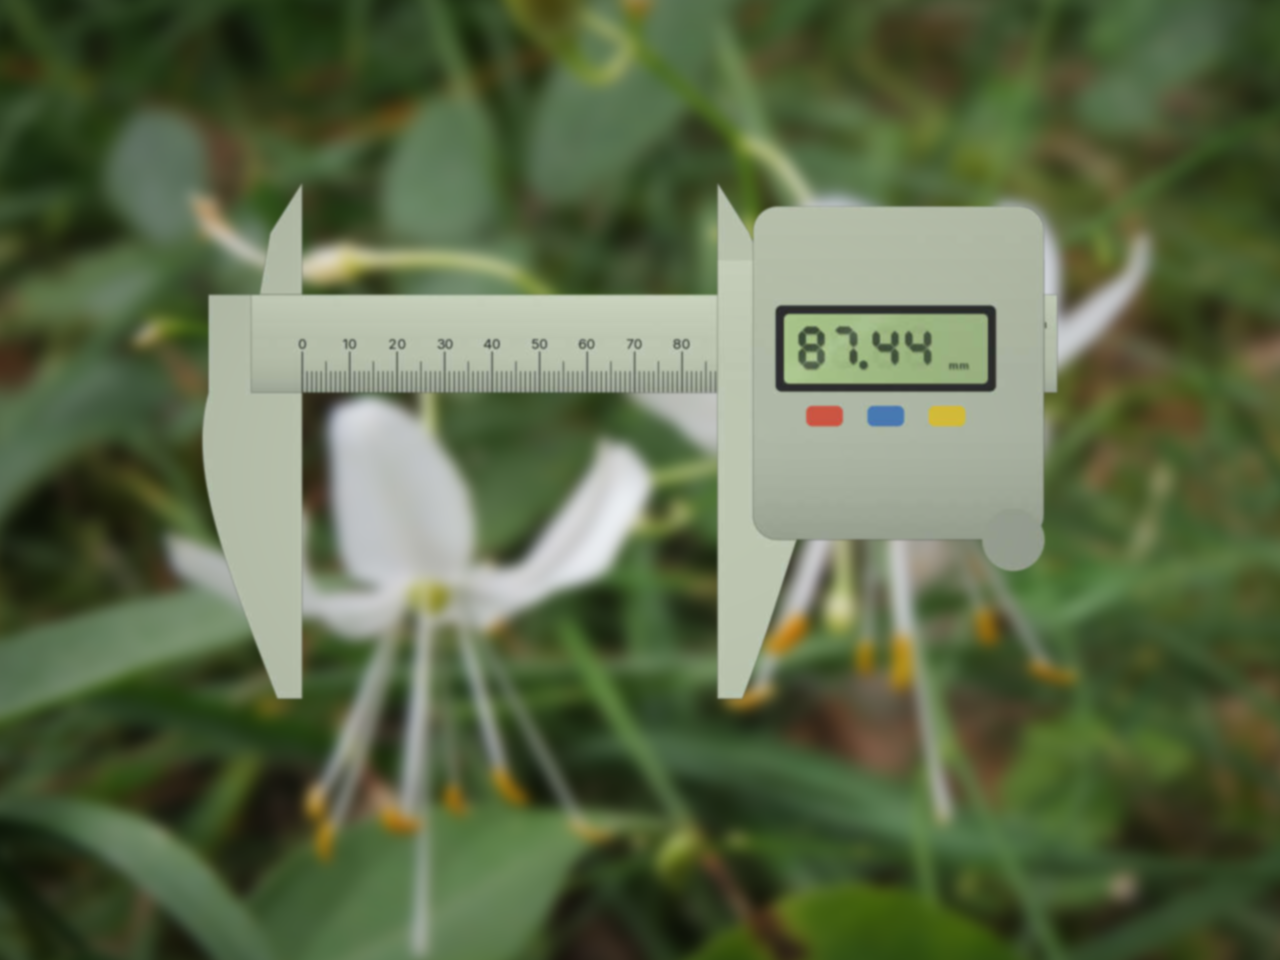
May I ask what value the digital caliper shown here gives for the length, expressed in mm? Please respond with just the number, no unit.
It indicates 87.44
